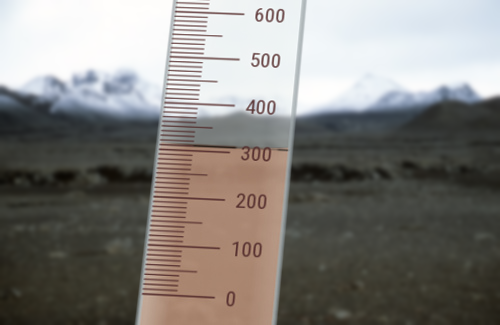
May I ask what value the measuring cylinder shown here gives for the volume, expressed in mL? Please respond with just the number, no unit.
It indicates 310
